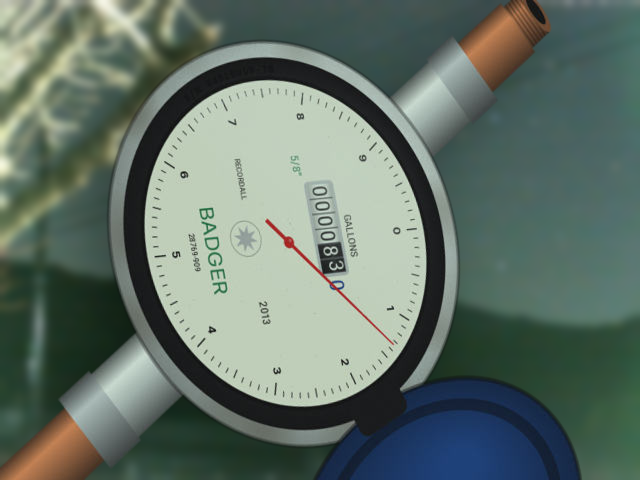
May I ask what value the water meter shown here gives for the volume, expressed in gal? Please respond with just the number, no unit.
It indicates 831.3
